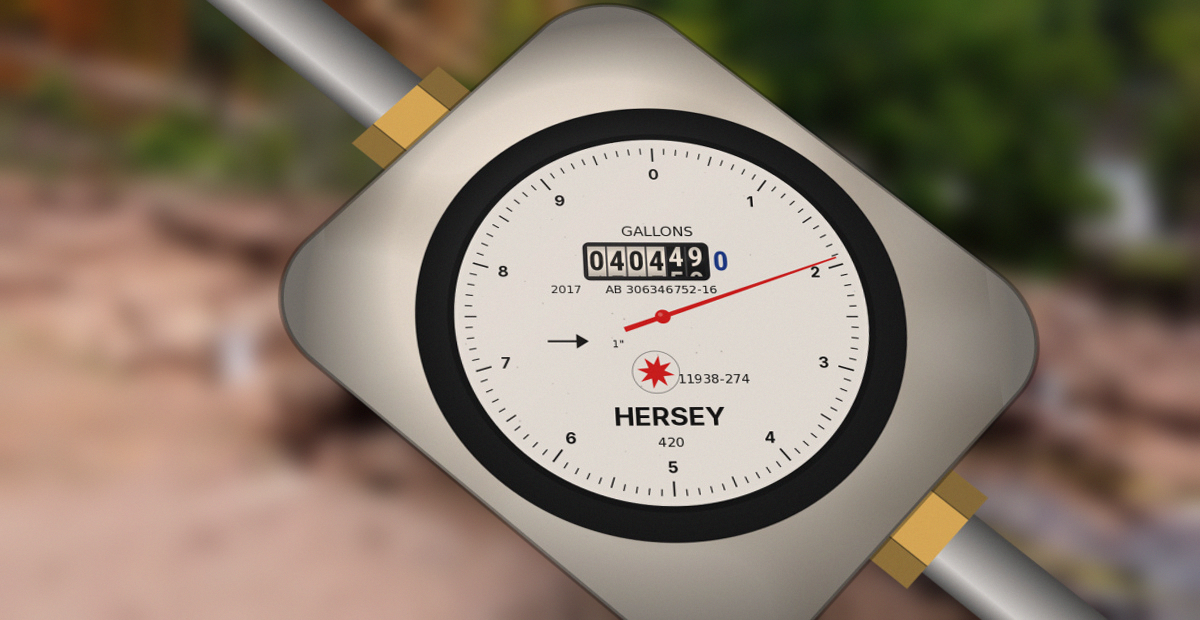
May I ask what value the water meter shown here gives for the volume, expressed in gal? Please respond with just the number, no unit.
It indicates 404491.9
